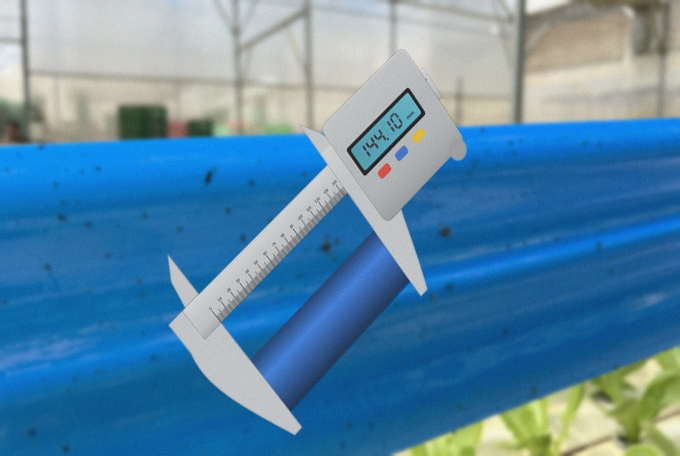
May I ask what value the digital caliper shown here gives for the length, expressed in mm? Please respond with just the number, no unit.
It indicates 144.10
